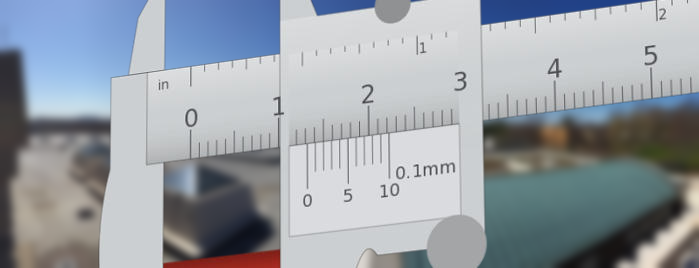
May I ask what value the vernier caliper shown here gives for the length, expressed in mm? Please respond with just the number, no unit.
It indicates 13.2
